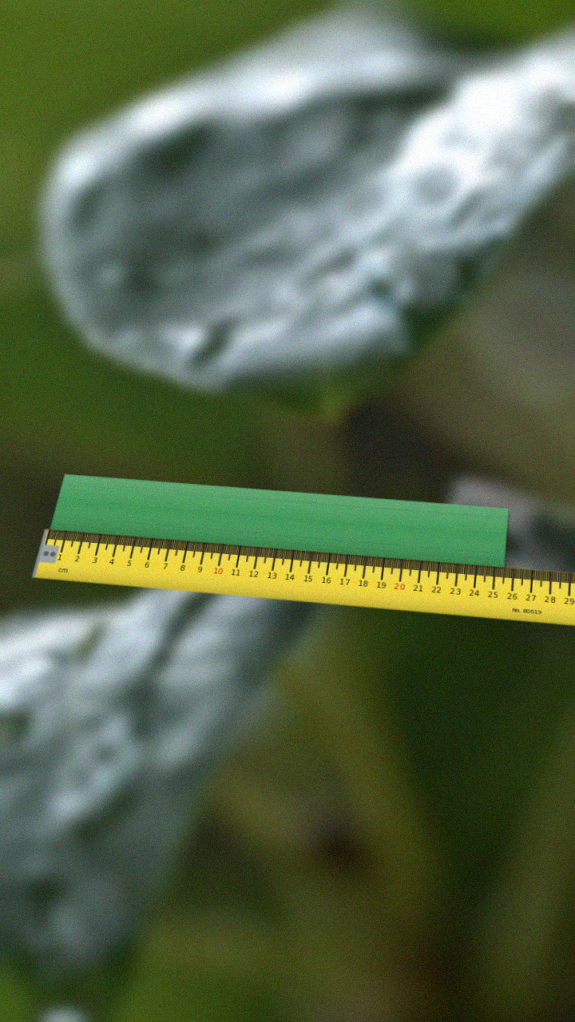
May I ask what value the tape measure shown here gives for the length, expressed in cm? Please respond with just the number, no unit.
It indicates 25.5
